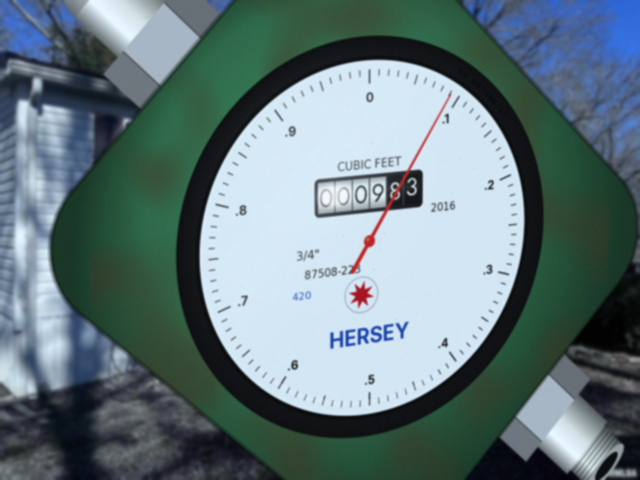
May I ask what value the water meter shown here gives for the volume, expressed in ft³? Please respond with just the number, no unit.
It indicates 983.09
